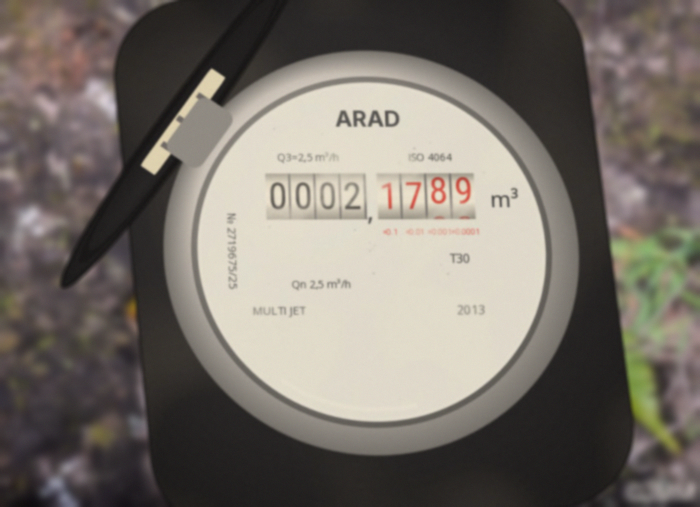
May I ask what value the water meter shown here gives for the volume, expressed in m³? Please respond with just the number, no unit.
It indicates 2.1789
